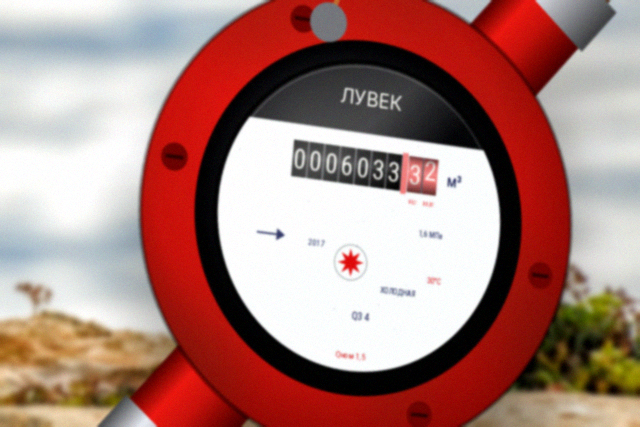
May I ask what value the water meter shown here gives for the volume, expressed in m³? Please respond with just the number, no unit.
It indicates 6033.32
